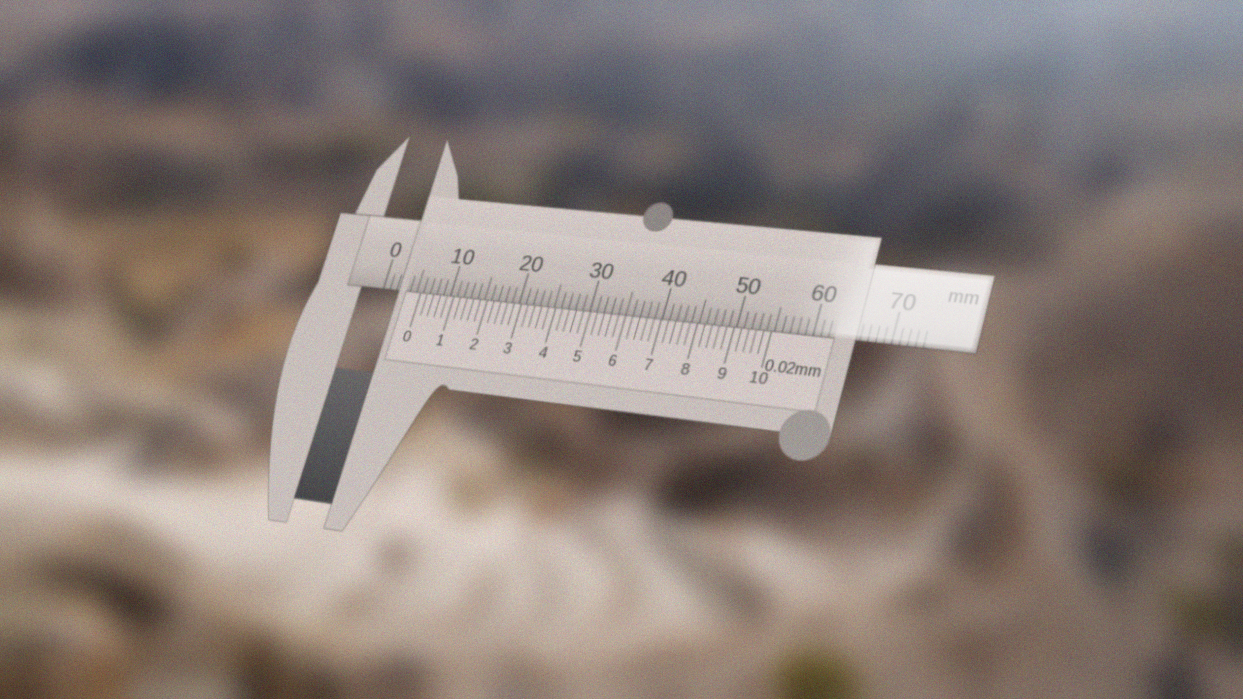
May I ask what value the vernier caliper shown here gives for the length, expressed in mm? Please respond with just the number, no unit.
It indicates 5.6
